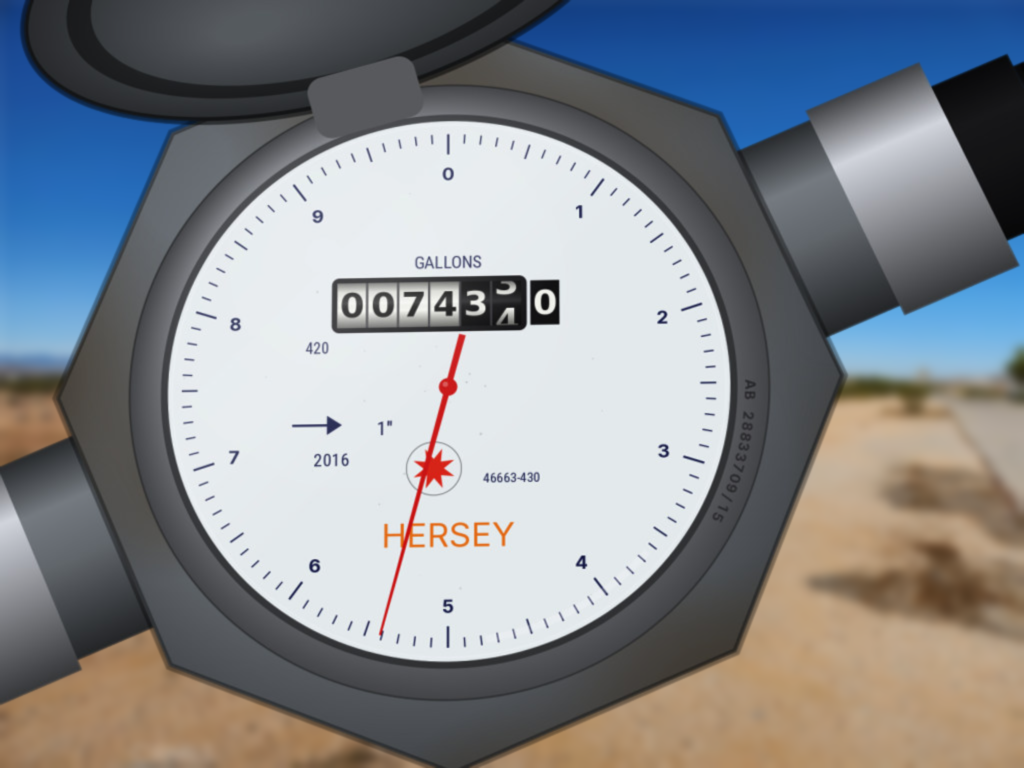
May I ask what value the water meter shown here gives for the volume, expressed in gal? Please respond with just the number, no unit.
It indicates 74335.4
